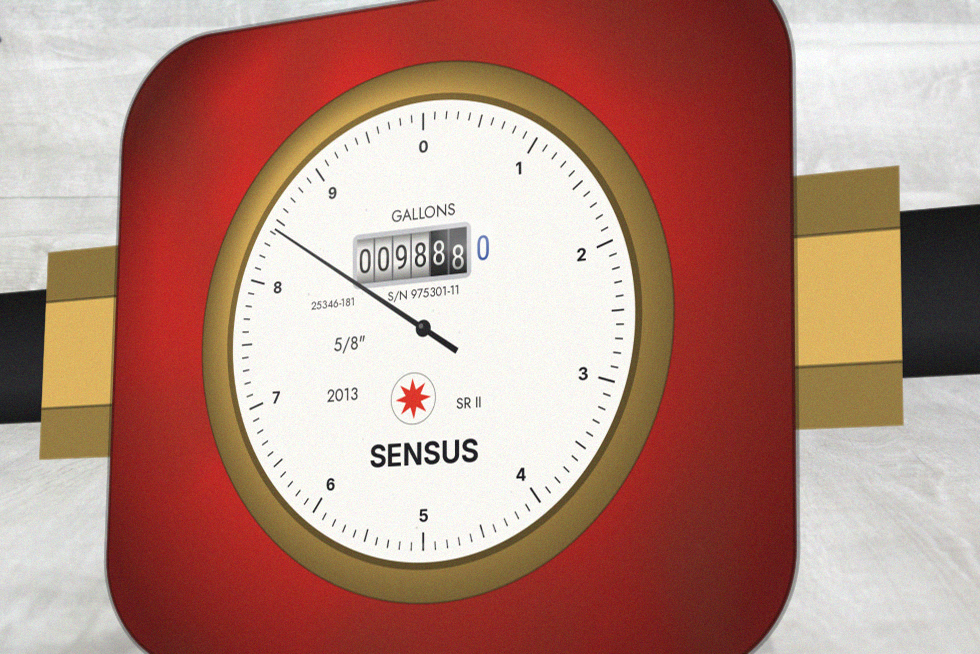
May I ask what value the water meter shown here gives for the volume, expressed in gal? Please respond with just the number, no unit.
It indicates 98878.4
